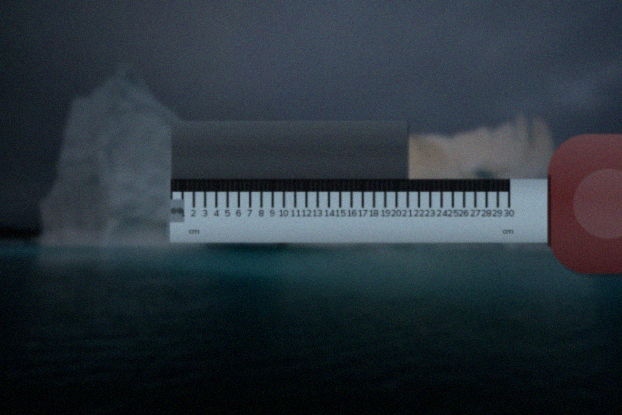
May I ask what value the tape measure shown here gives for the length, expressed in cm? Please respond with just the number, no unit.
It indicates 21
